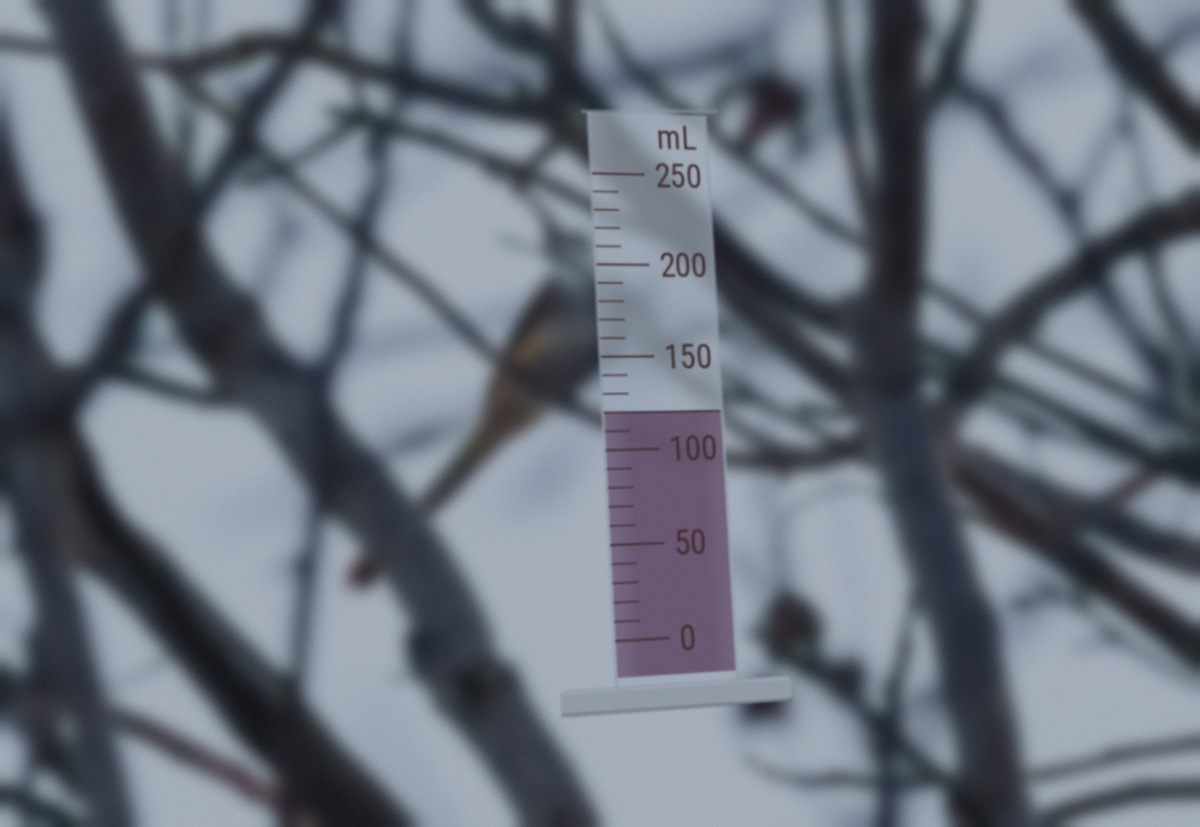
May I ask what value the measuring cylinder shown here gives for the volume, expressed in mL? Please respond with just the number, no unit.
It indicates 120
